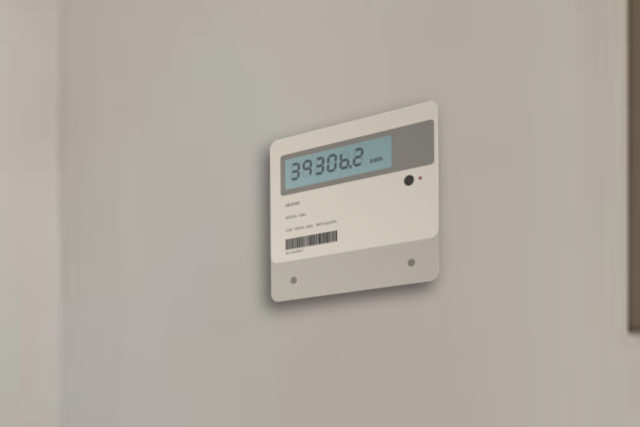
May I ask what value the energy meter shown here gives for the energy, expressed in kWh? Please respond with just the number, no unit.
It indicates 39306.2
